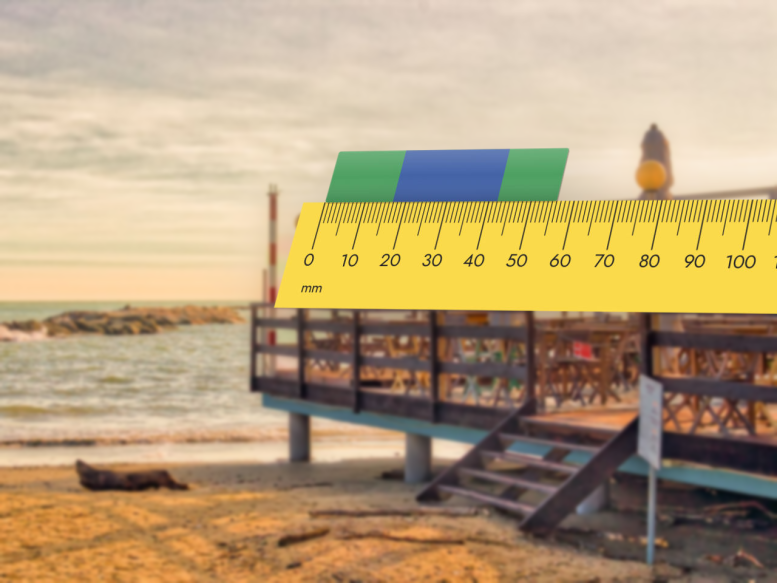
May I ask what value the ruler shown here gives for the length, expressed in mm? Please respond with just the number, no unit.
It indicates 56
